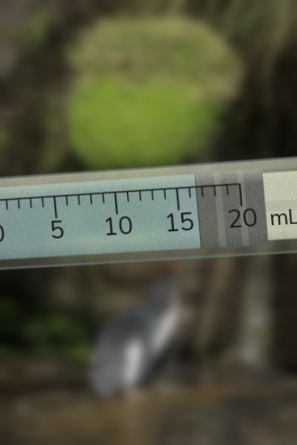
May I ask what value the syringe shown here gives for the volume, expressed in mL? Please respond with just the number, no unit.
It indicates 16.5
